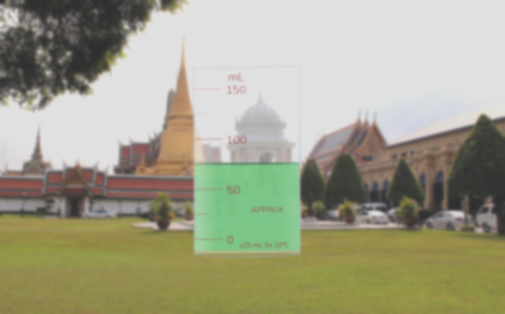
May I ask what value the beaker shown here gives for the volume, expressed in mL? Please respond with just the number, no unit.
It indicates 75
